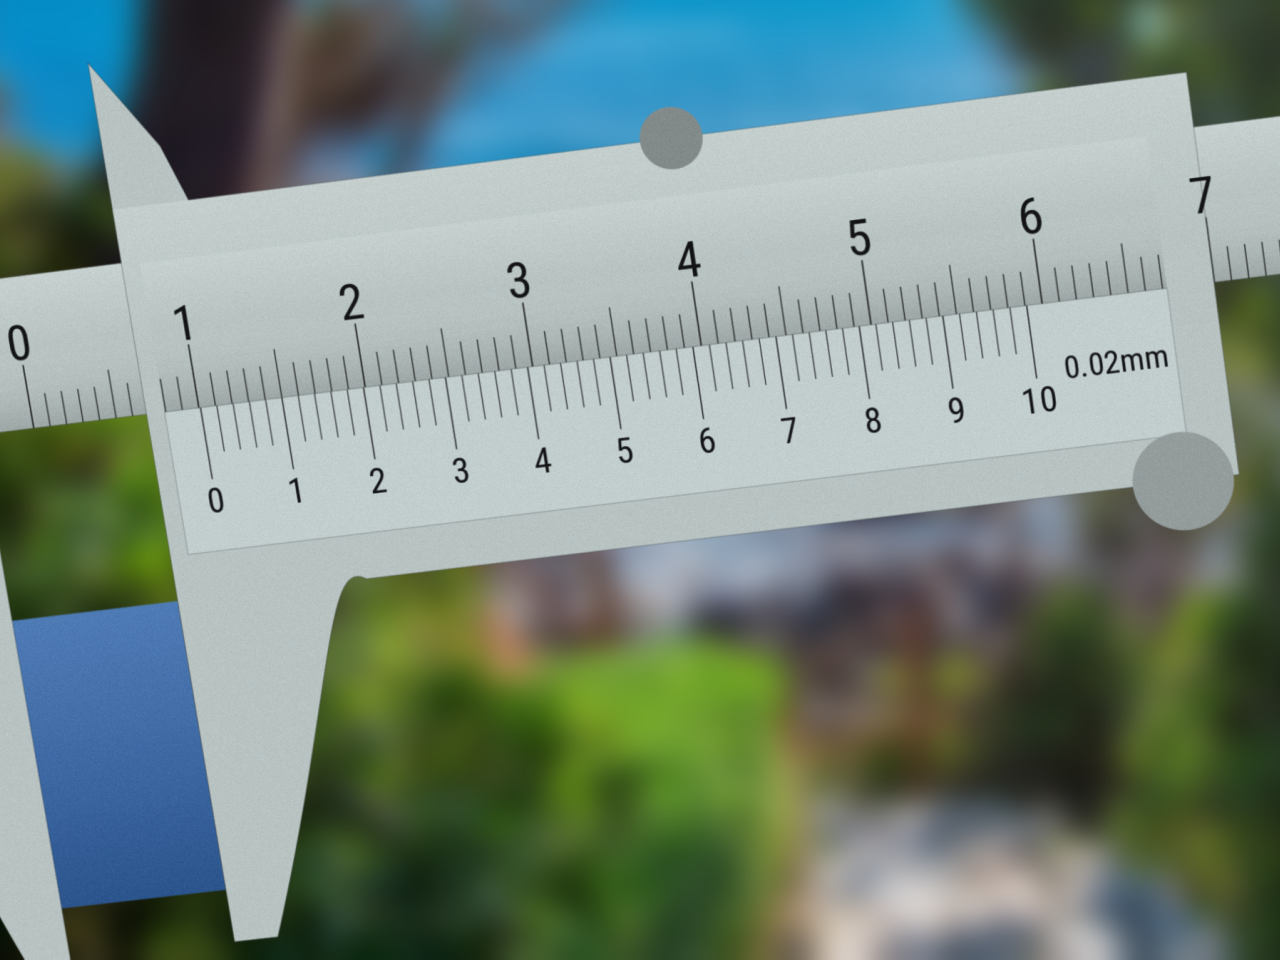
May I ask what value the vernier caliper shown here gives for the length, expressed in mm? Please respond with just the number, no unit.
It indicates 10.1
